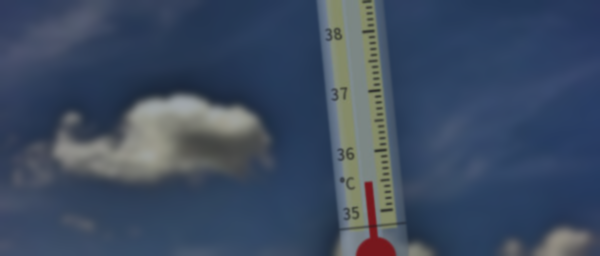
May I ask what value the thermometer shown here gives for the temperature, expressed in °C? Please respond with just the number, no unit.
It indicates 35.5
